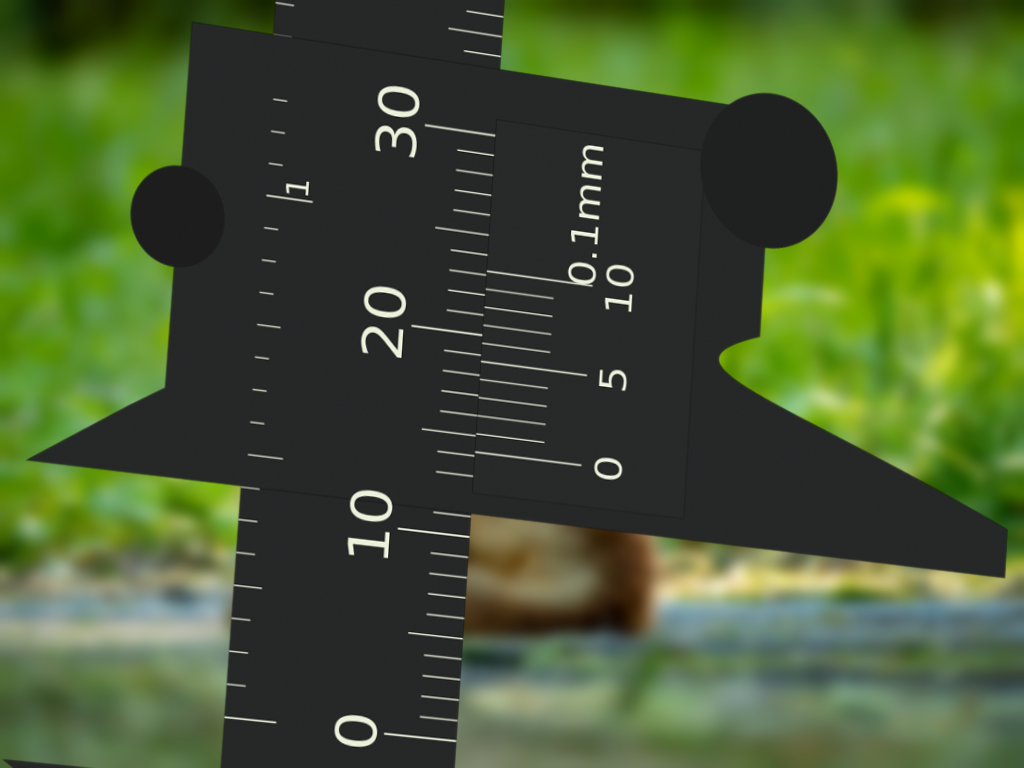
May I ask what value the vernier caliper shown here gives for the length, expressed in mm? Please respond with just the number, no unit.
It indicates 14.2
